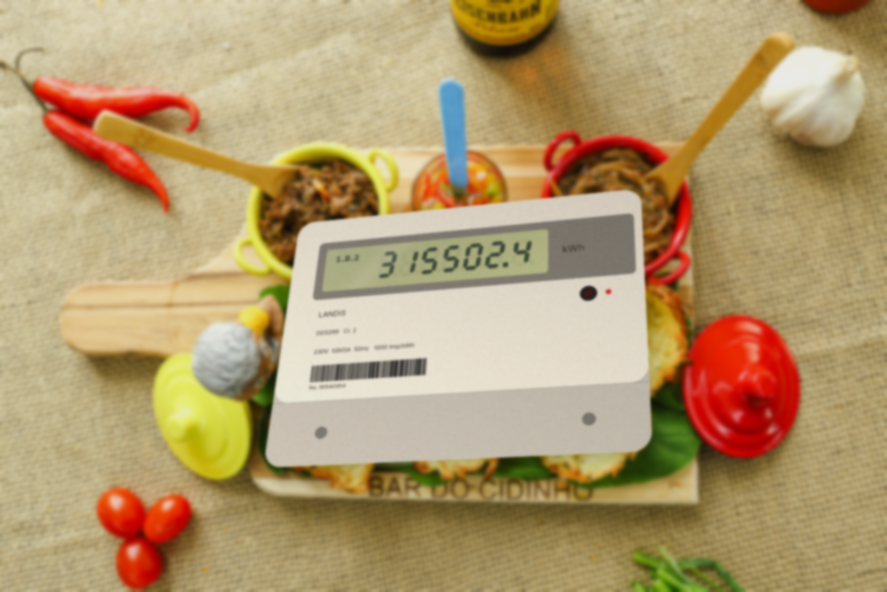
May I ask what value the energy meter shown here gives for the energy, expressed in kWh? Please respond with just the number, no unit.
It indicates 315502.4
